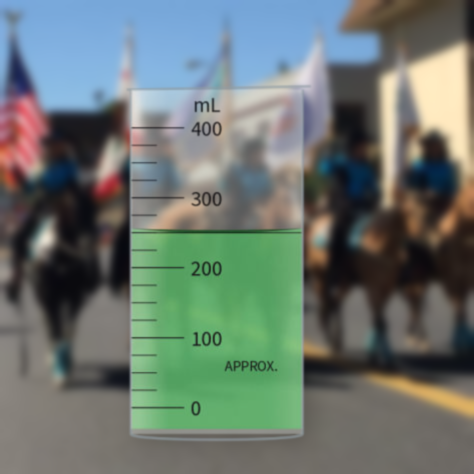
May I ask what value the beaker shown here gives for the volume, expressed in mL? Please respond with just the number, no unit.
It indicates 250
